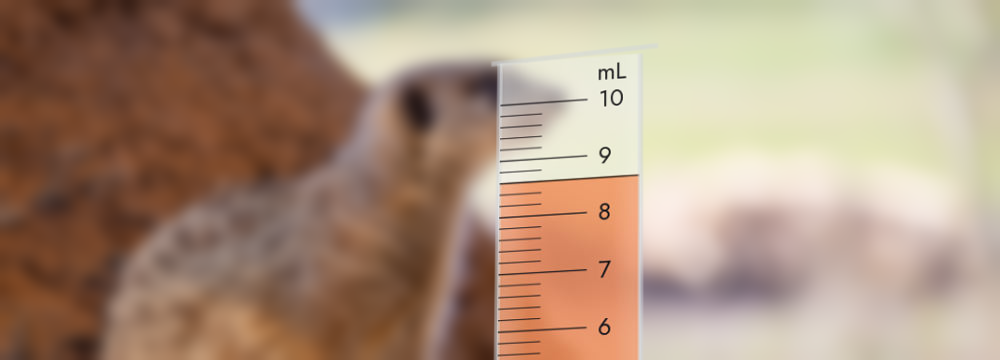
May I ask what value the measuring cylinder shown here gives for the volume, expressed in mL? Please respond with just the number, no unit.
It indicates 8.6
